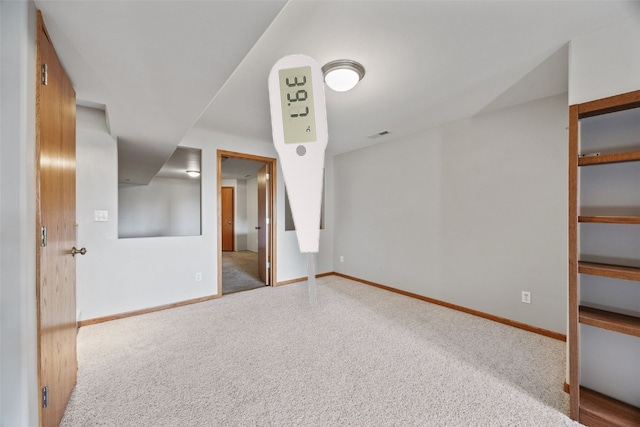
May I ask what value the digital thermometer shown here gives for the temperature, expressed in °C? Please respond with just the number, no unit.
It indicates 39.7
